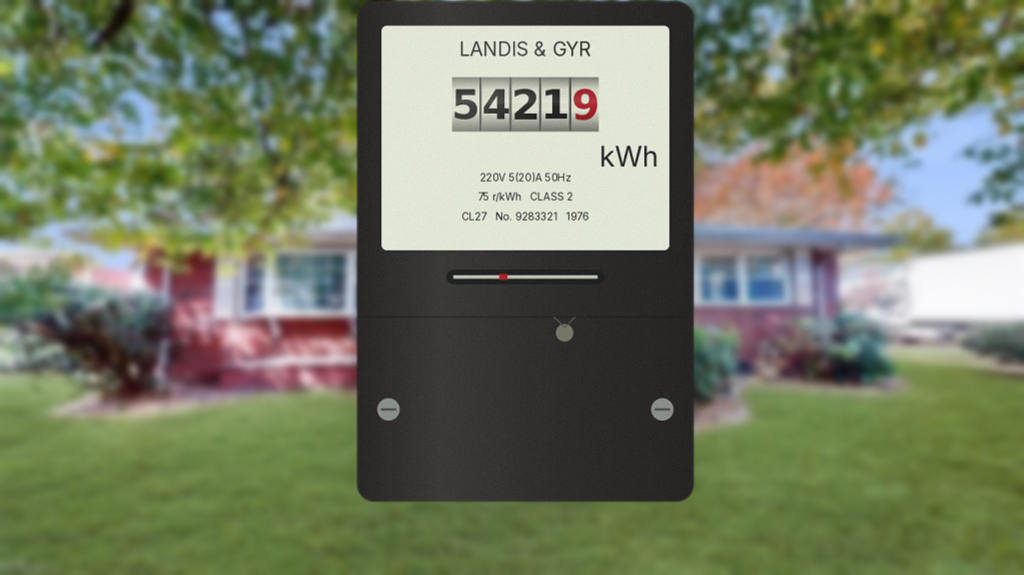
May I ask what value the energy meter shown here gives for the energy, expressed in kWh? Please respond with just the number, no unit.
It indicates 5421.9
